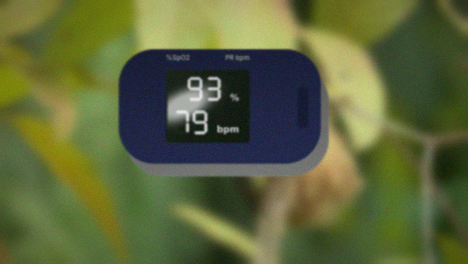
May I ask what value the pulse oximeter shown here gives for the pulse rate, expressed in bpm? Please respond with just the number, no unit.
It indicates 79
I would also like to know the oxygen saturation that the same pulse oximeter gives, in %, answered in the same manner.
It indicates 93
